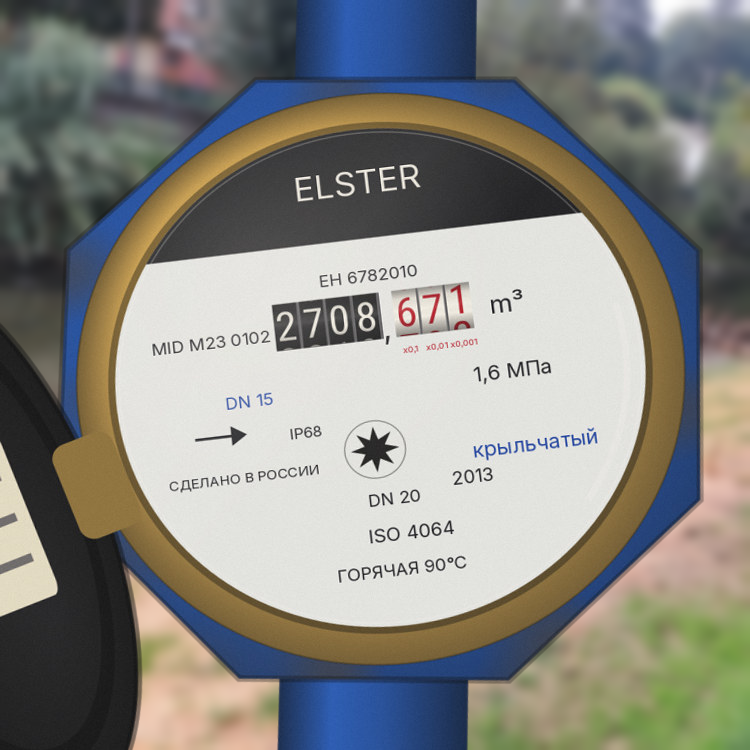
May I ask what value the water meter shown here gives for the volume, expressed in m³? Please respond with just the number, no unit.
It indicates 2708.671
